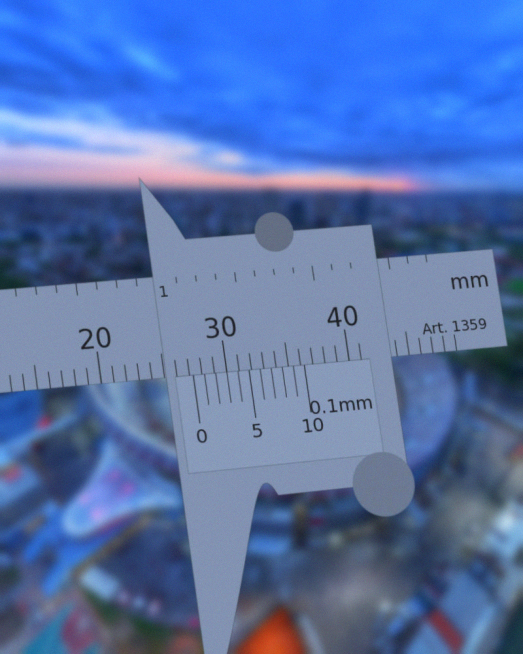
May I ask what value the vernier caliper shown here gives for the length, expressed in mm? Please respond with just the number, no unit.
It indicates 27.3
